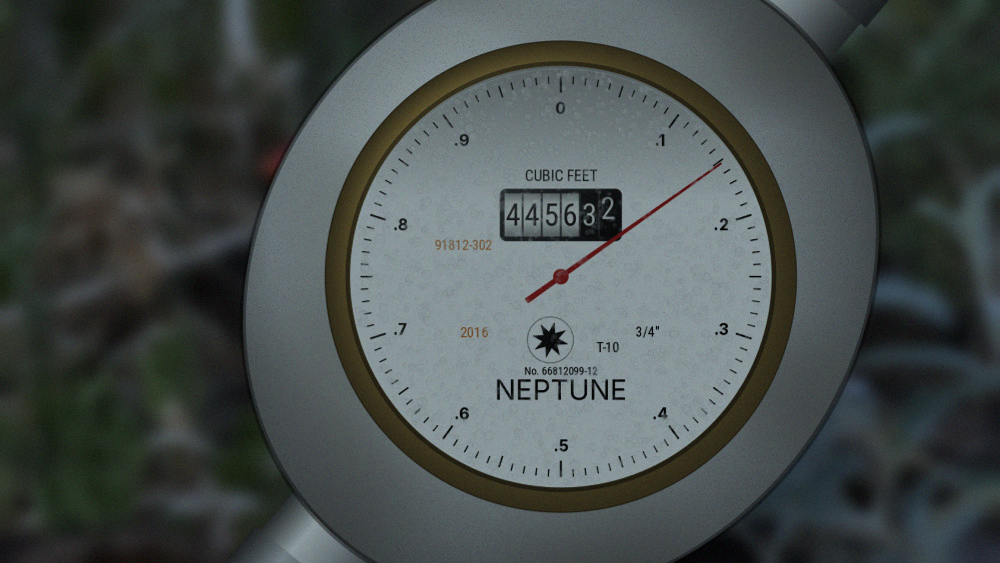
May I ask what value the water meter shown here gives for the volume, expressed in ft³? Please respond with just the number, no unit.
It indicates 445632.15
